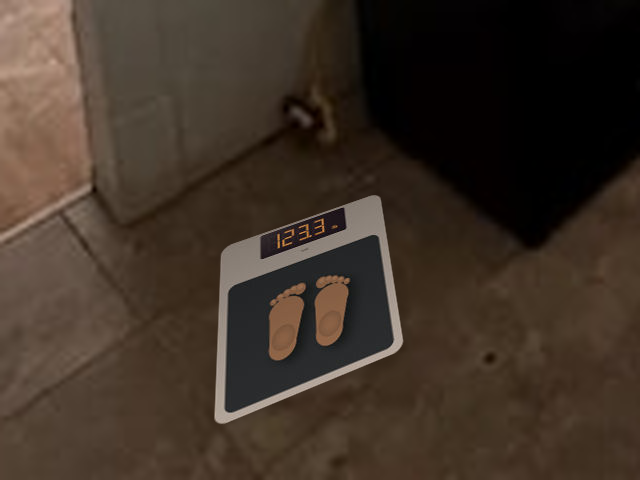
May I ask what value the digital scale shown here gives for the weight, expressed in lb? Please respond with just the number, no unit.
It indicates 123.3
